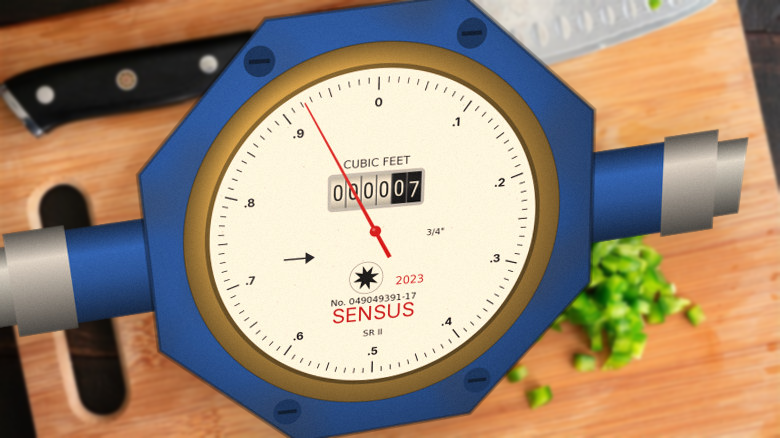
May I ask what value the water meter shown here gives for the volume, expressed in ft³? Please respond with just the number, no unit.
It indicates 6.92
